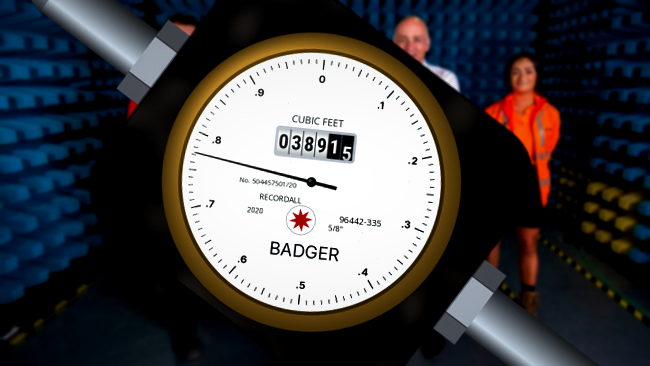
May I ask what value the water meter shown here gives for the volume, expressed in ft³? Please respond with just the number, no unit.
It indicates 38914.77
